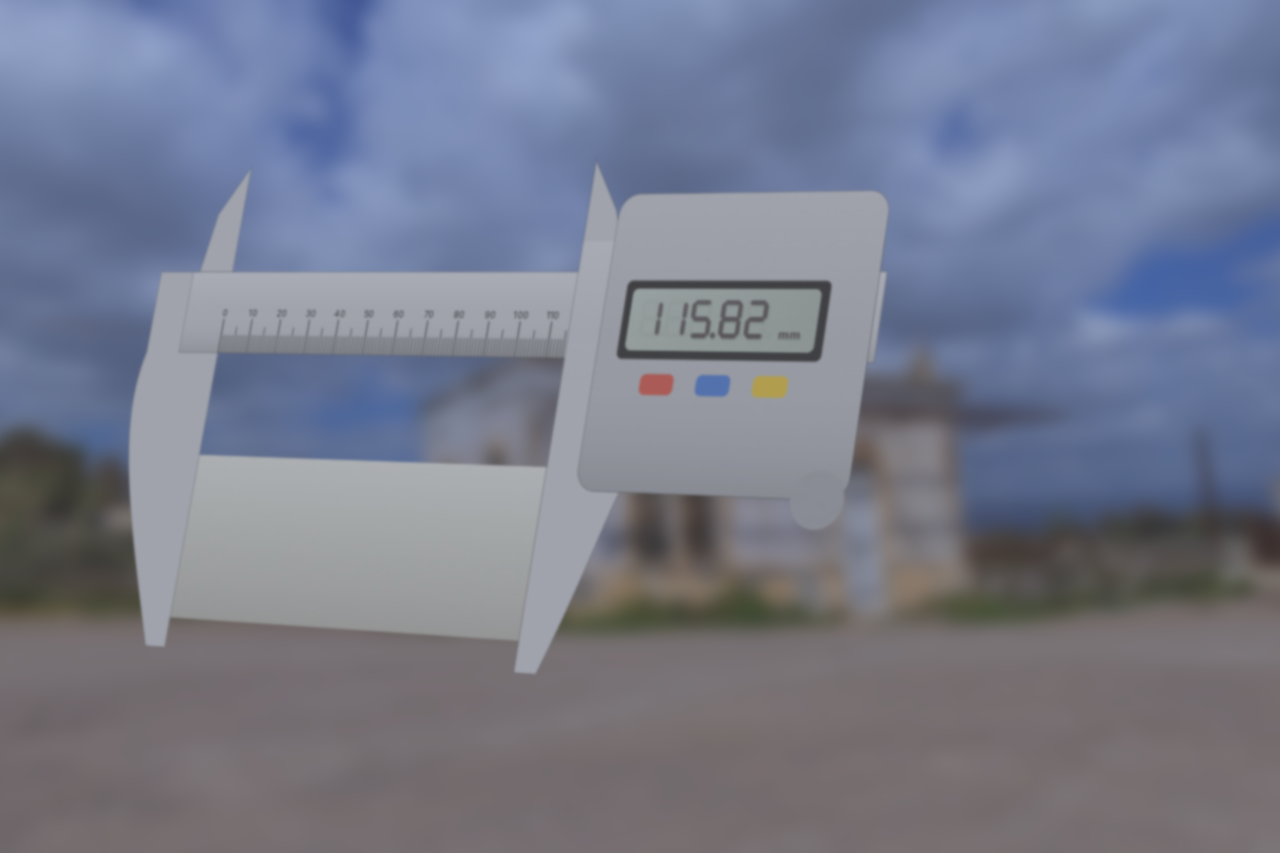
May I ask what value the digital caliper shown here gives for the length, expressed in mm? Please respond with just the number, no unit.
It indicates 115.82
